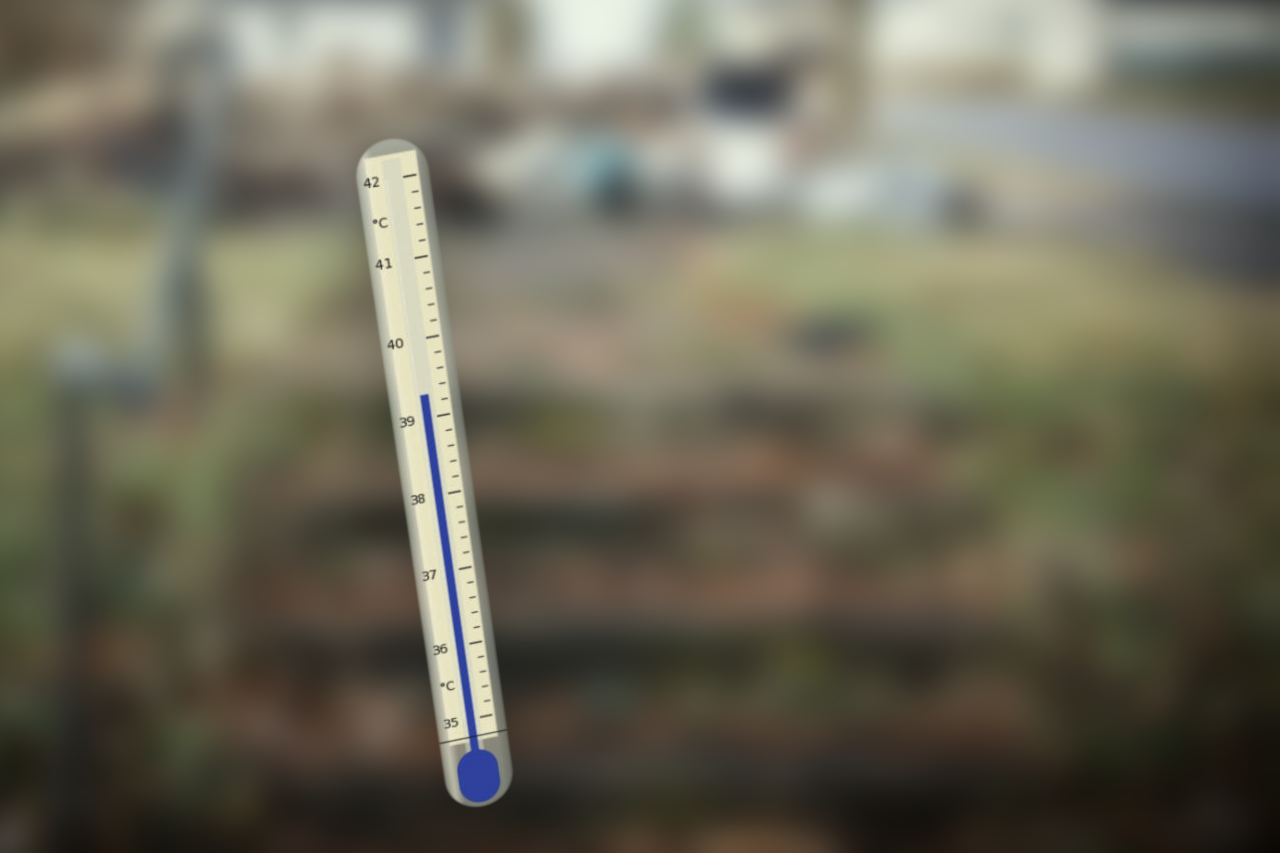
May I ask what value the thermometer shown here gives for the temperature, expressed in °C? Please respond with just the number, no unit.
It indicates 39.3
